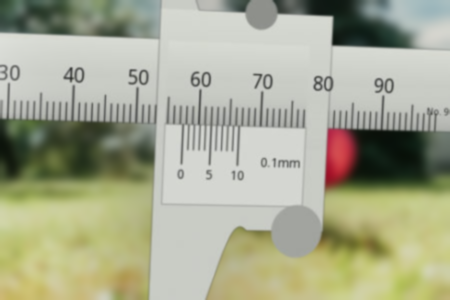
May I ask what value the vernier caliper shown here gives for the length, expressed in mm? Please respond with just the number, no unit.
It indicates 57.5
